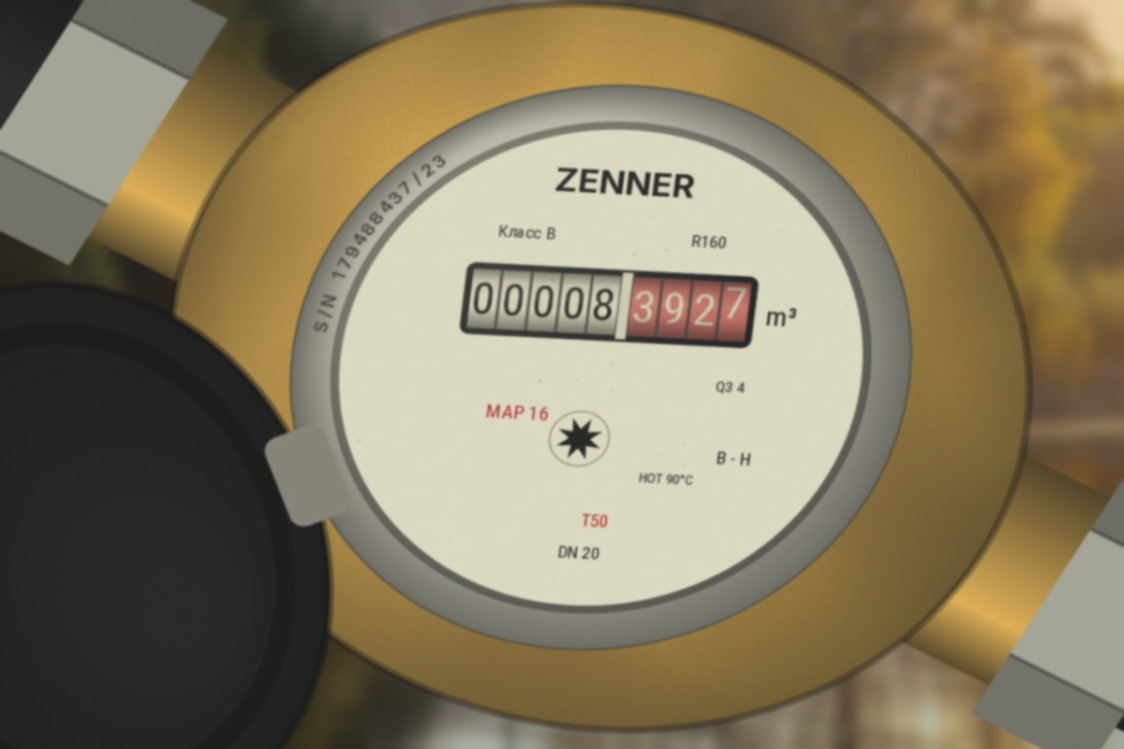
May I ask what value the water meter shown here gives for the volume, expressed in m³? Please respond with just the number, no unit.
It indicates 8.3927
